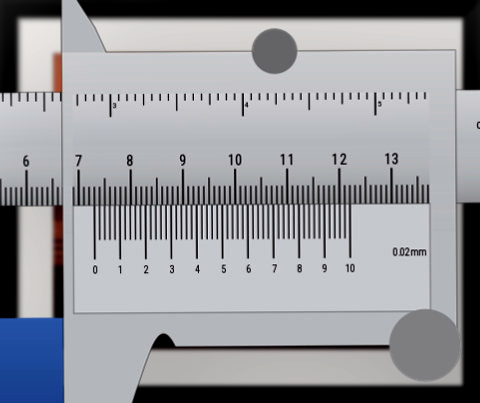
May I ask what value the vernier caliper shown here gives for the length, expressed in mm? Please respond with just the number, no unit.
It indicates 73.0
